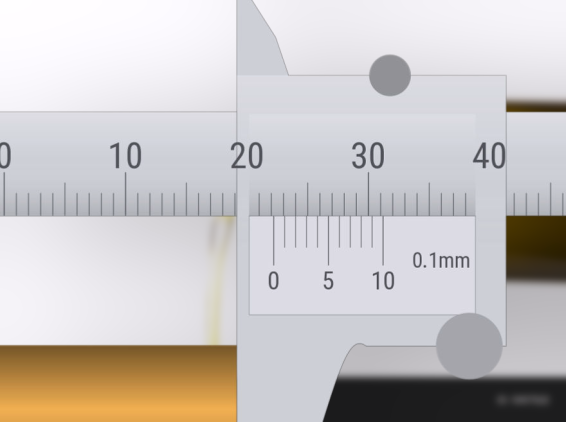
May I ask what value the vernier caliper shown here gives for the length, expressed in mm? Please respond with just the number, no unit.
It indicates 22.2
